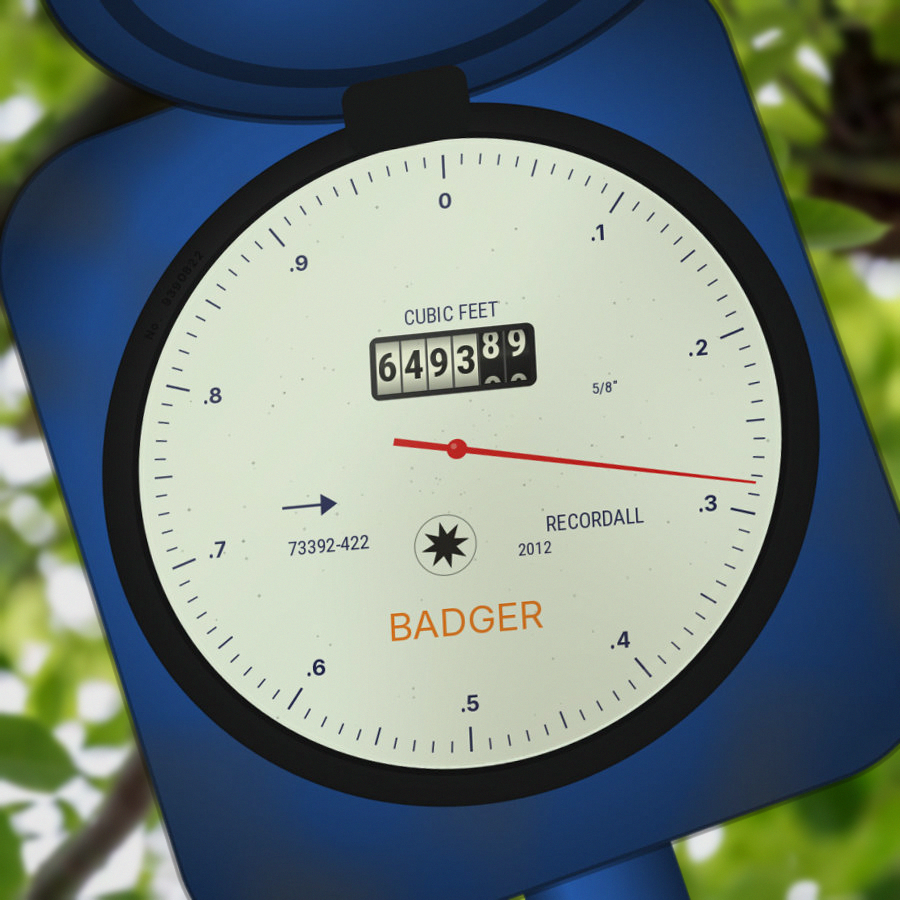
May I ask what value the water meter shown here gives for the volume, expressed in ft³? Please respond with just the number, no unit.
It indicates 649389.28
